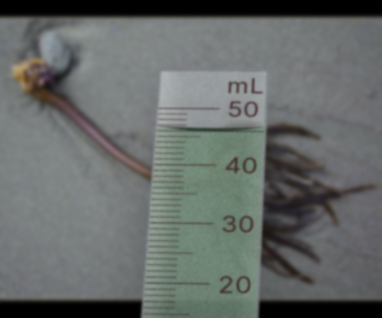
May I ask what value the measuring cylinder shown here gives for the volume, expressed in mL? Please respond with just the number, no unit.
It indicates 46
